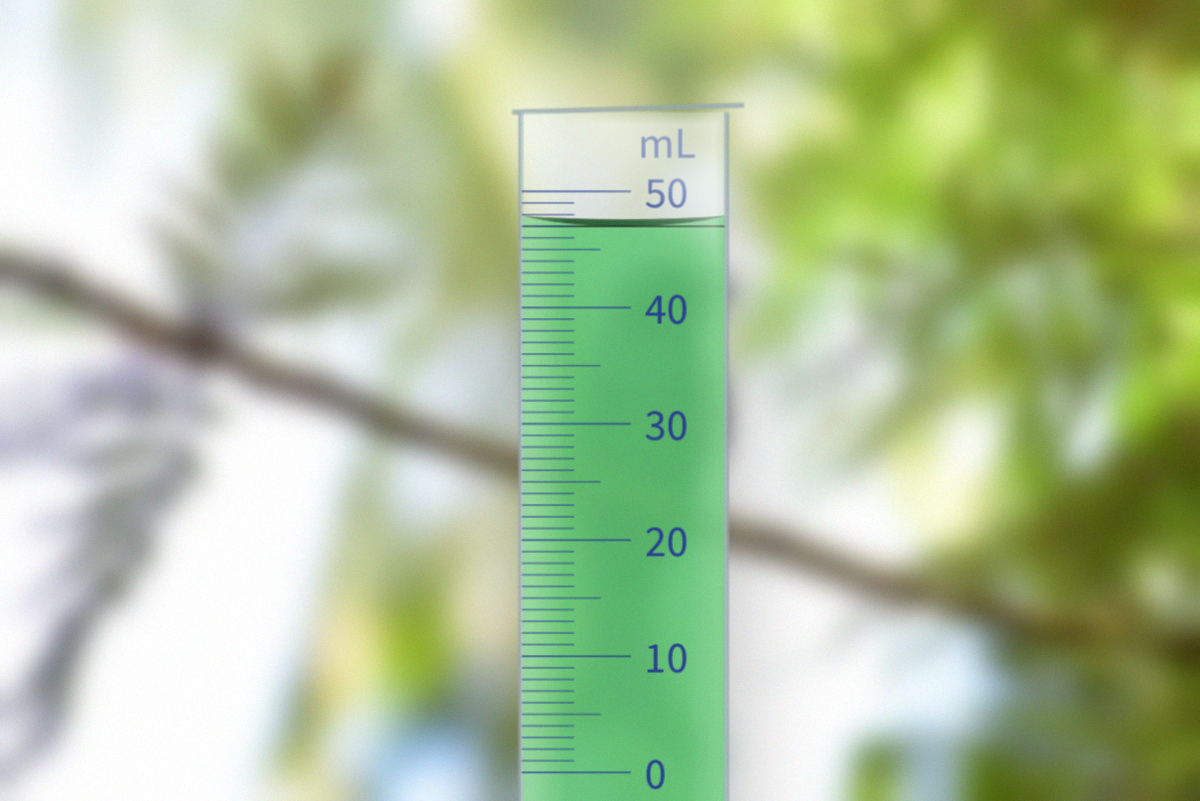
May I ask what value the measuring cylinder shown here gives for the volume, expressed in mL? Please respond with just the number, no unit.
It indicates 47
